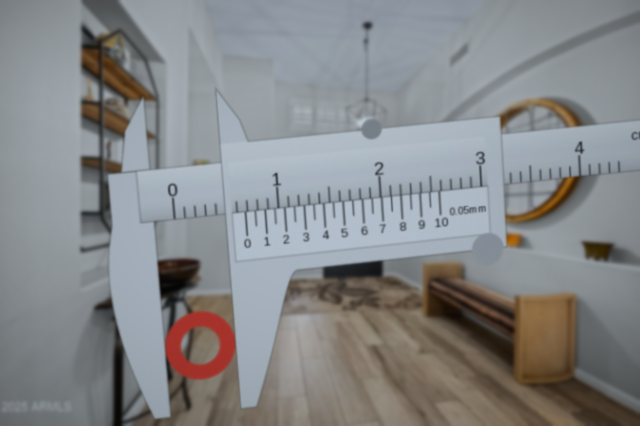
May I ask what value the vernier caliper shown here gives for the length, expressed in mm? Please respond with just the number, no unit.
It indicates 6.8
